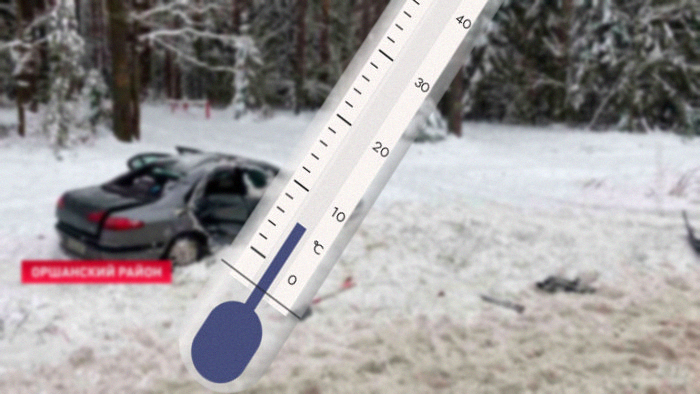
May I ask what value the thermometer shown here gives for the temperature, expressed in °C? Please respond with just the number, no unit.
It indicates 6
